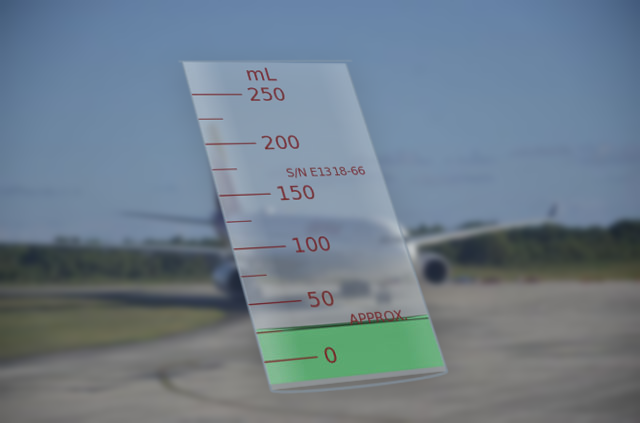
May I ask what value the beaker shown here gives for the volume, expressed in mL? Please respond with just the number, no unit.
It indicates 25
